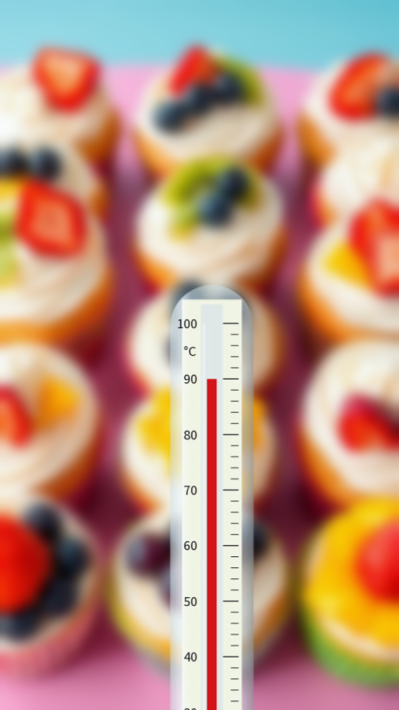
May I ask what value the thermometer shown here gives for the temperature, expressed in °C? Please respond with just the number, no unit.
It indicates 90
